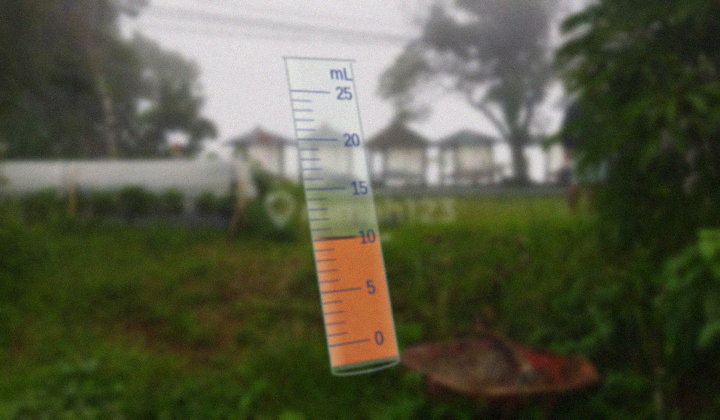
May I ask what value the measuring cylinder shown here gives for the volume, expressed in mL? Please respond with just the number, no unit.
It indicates 10
